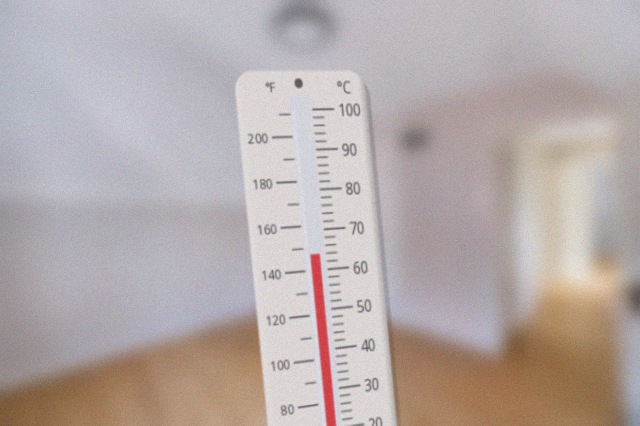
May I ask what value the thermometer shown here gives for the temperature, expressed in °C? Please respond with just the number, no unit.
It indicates 64
